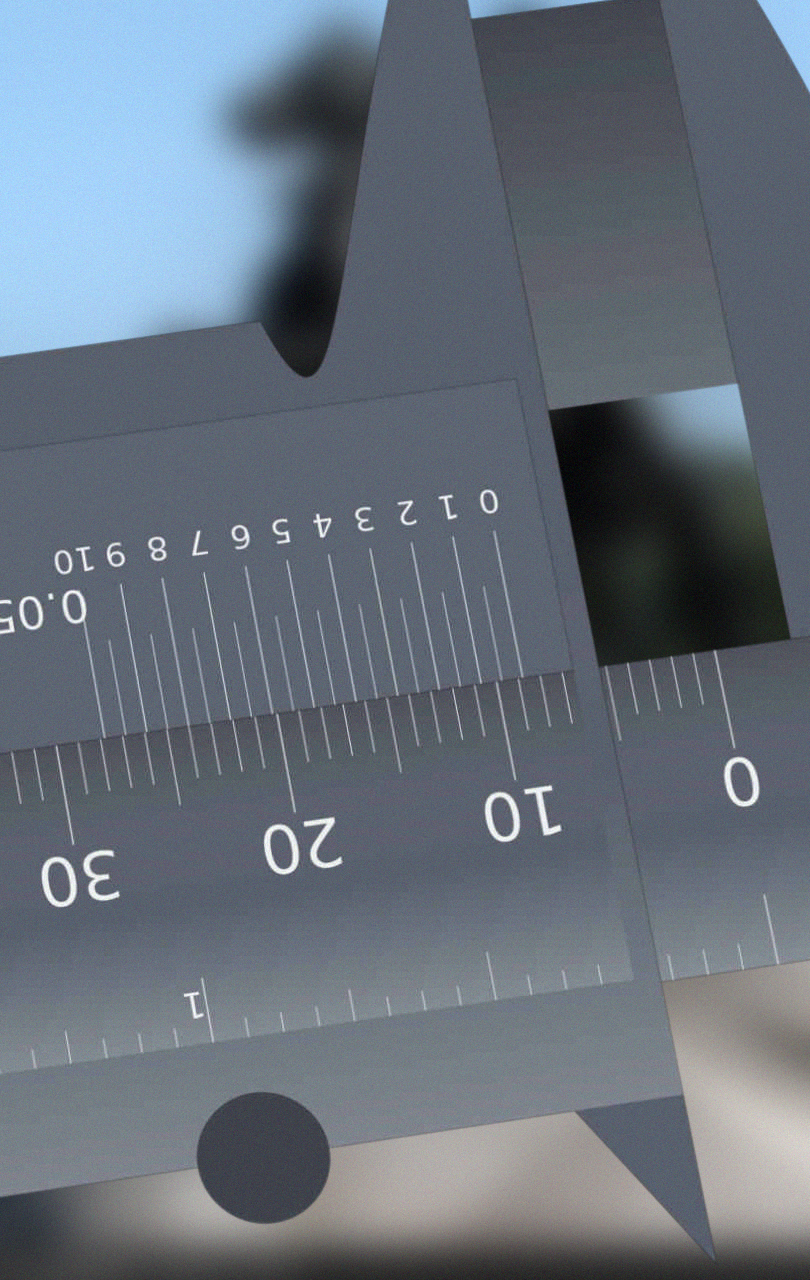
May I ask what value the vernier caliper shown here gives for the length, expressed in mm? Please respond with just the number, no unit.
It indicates 8.8
